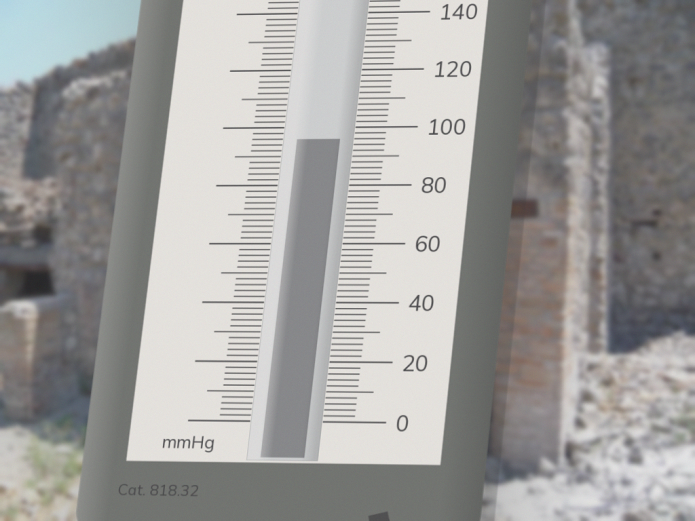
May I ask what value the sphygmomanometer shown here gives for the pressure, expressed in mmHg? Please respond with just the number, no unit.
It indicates 96
